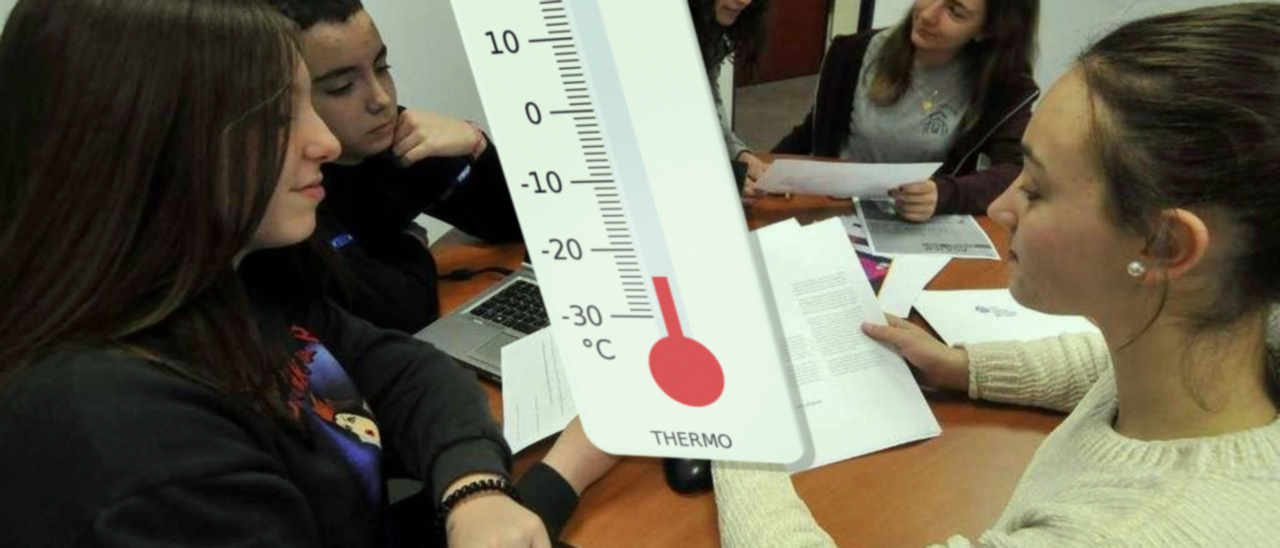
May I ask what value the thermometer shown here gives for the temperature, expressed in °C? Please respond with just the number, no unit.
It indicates -24
